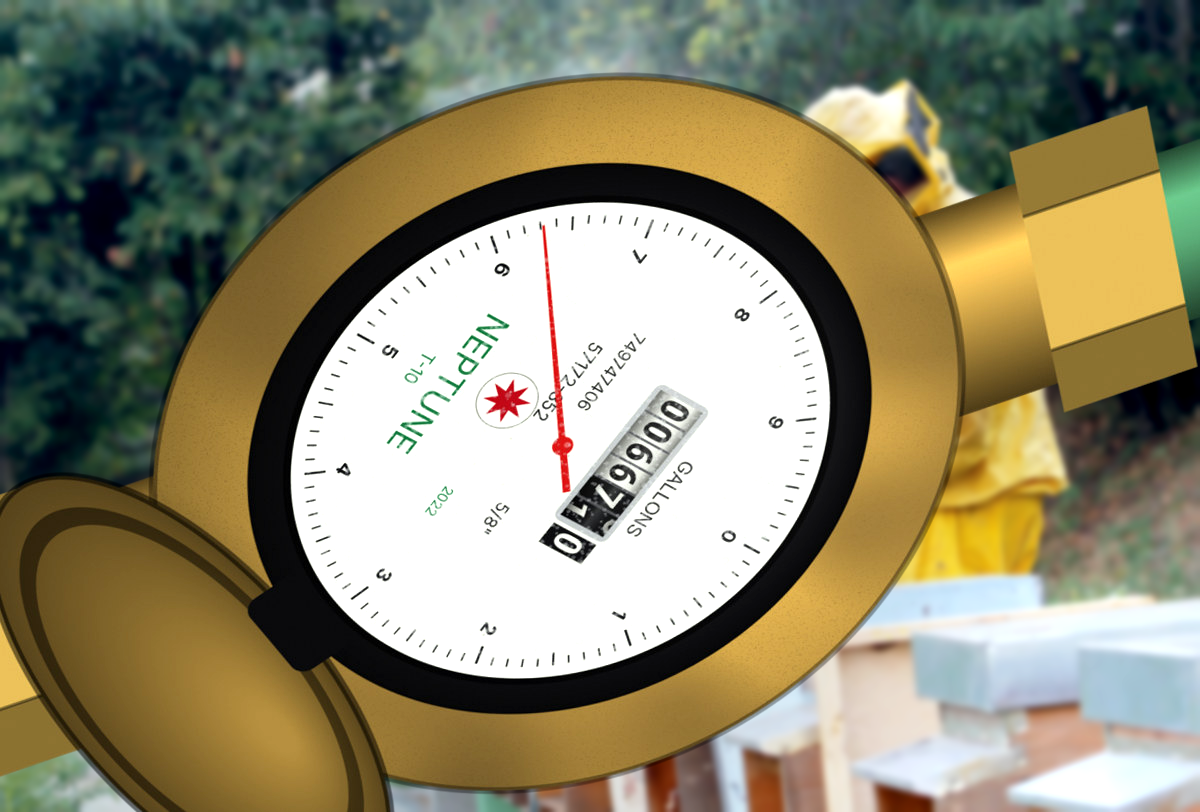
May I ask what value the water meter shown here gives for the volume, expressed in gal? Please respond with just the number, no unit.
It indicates 66706.3
